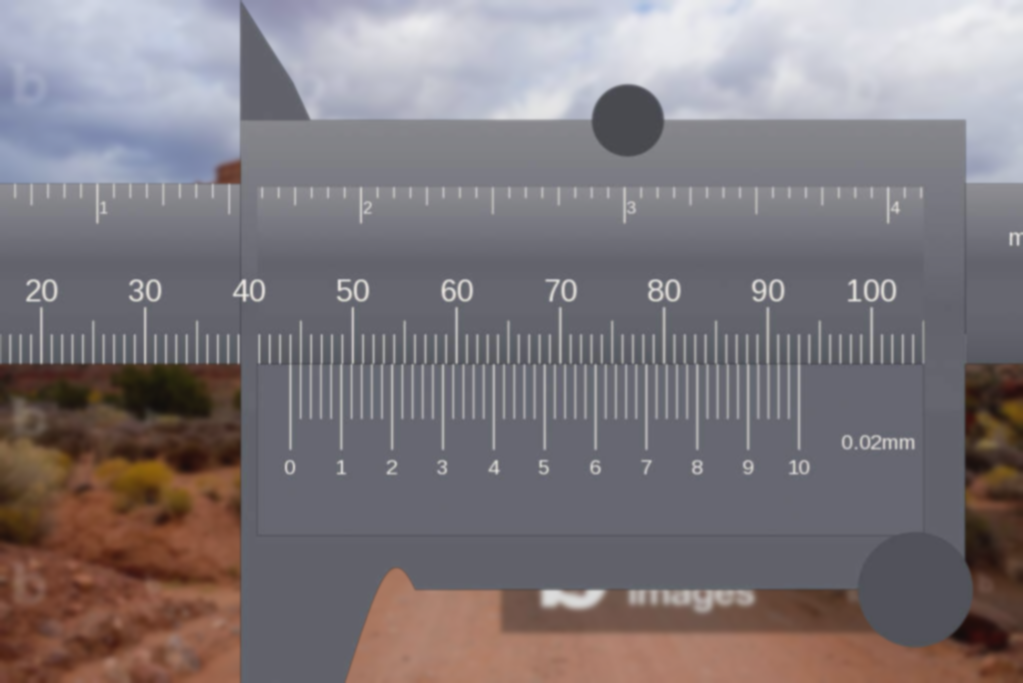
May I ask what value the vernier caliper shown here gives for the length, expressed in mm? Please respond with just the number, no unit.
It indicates 44.0
